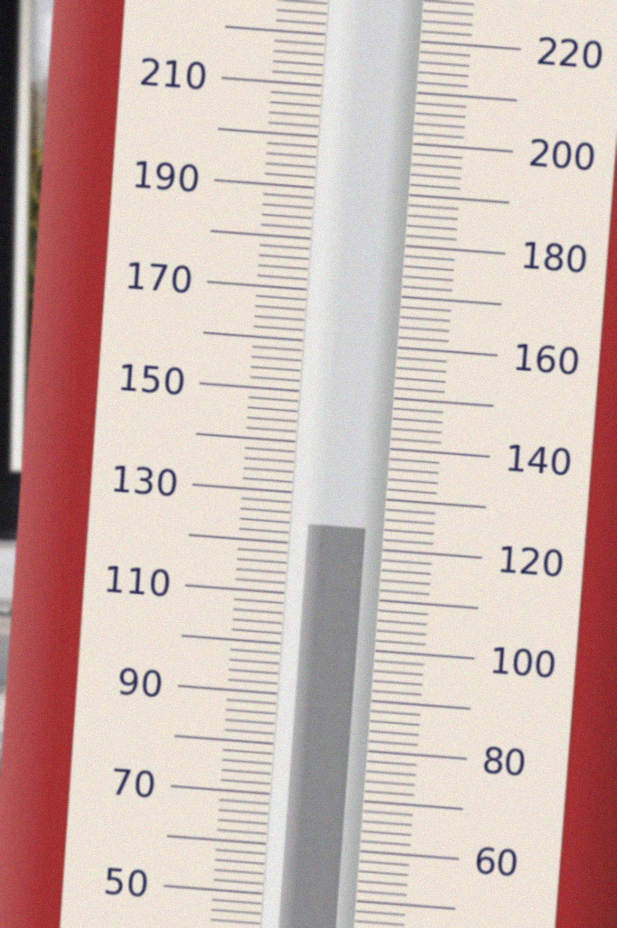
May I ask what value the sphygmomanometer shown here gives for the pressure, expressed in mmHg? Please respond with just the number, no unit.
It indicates 124
